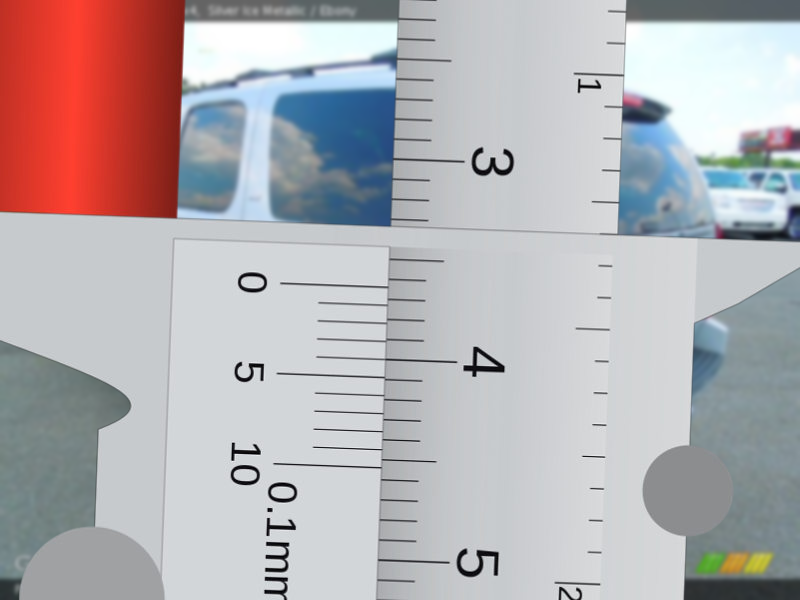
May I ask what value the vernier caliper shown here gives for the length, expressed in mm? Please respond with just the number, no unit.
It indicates 36.4
